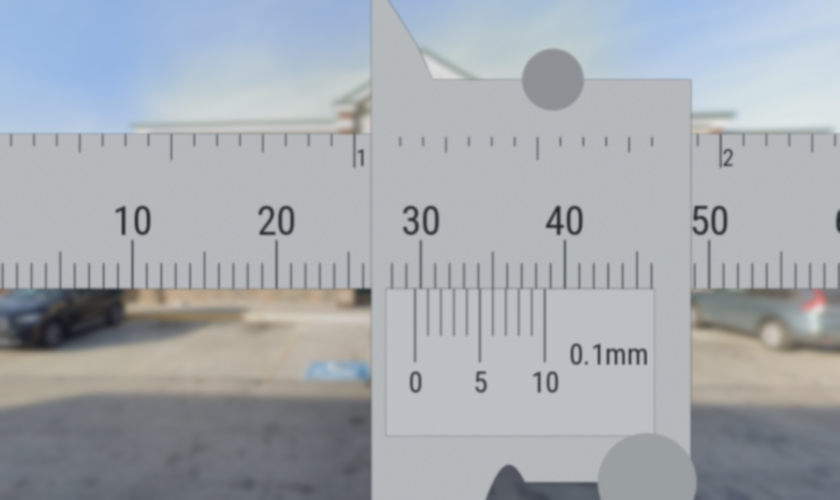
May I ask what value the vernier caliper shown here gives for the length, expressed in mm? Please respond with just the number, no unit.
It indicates 29.6
